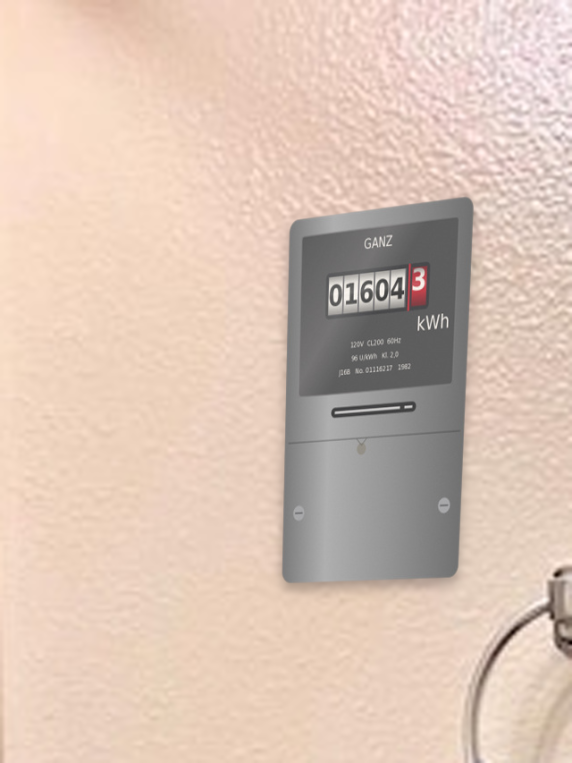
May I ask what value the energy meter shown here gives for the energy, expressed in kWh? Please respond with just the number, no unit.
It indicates 1604.3
